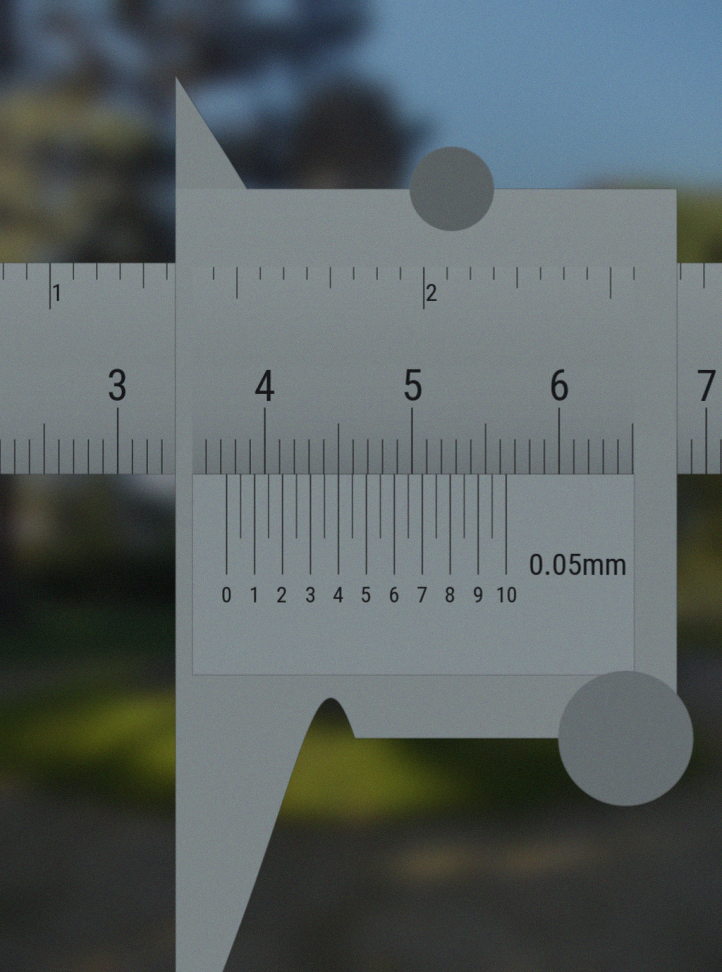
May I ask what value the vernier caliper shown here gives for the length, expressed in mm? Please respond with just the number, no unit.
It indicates 37.4
